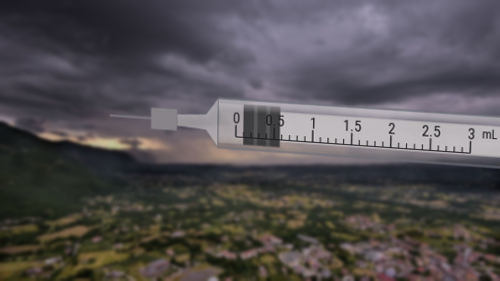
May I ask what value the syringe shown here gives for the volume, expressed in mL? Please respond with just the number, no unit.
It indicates 0.1
